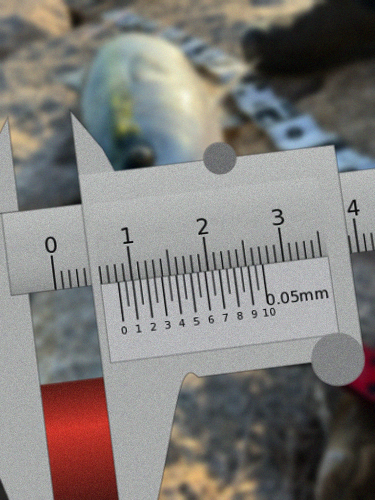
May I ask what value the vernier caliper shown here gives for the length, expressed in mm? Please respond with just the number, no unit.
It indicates 8.2
